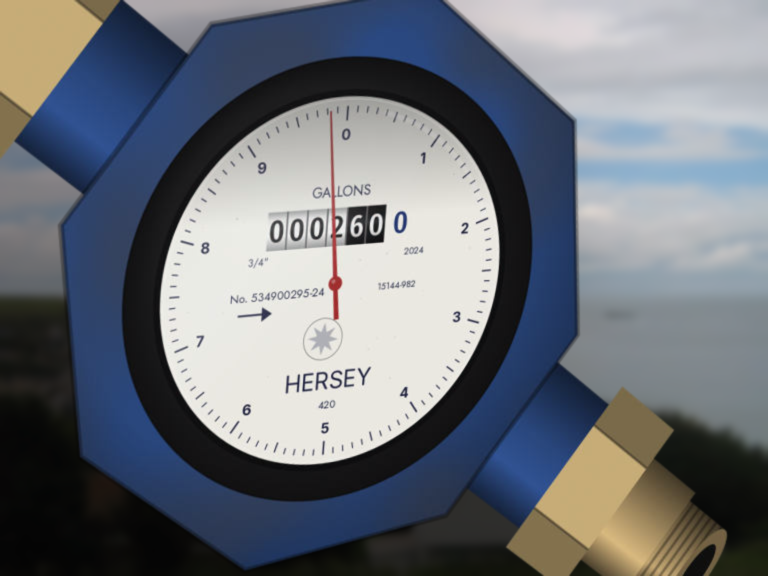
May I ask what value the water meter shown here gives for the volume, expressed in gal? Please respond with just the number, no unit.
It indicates 2599.8
